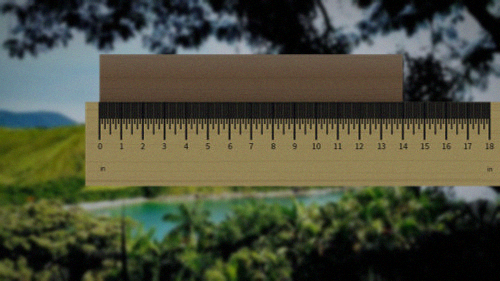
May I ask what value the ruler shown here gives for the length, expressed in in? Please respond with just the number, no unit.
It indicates 14
